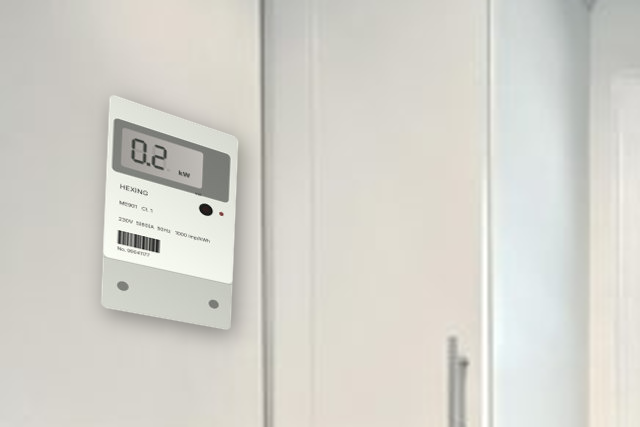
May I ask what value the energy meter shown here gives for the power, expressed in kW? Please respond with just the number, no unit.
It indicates 0.2
